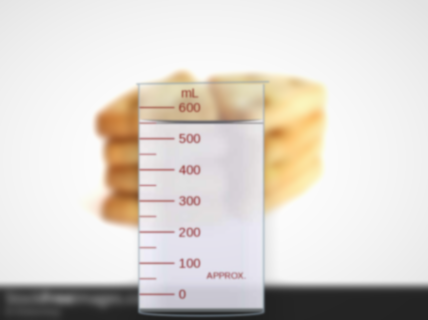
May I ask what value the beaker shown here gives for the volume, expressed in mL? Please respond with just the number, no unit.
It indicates 550
